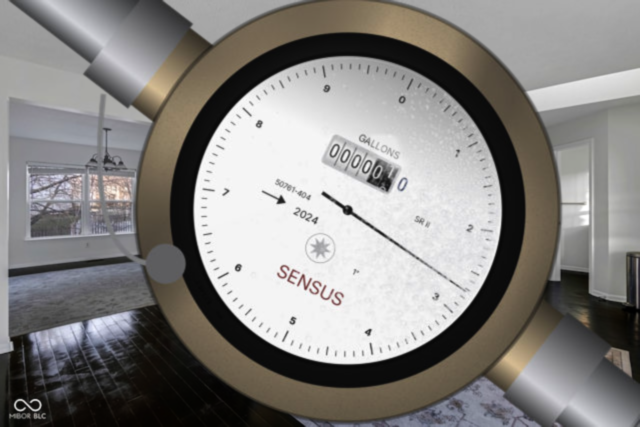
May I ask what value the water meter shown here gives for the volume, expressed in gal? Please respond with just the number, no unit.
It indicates 12.7
